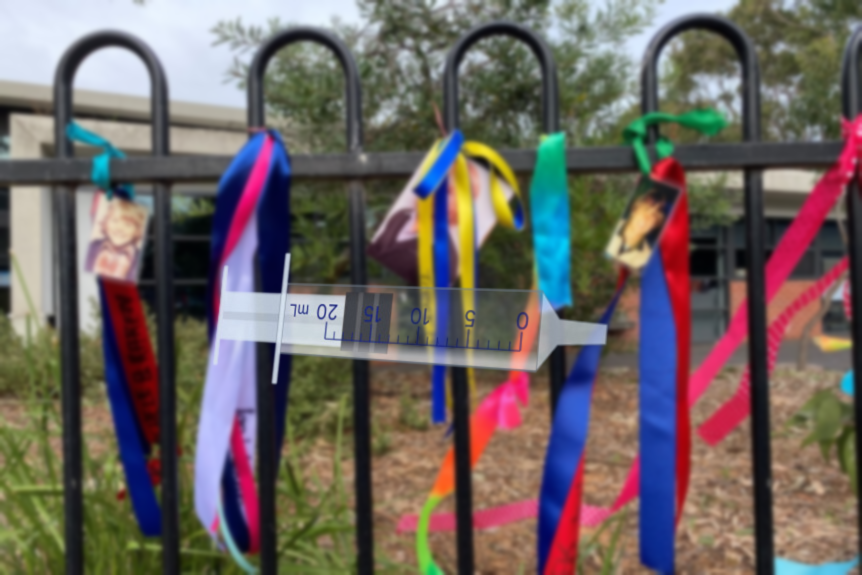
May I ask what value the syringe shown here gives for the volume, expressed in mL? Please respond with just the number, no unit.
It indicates 13
